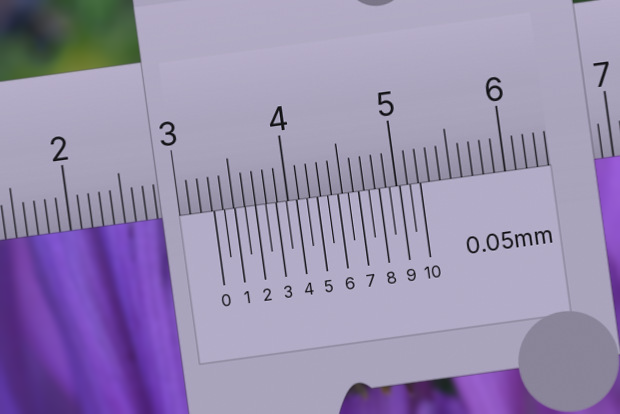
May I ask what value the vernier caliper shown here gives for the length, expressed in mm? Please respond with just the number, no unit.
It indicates 33.2
